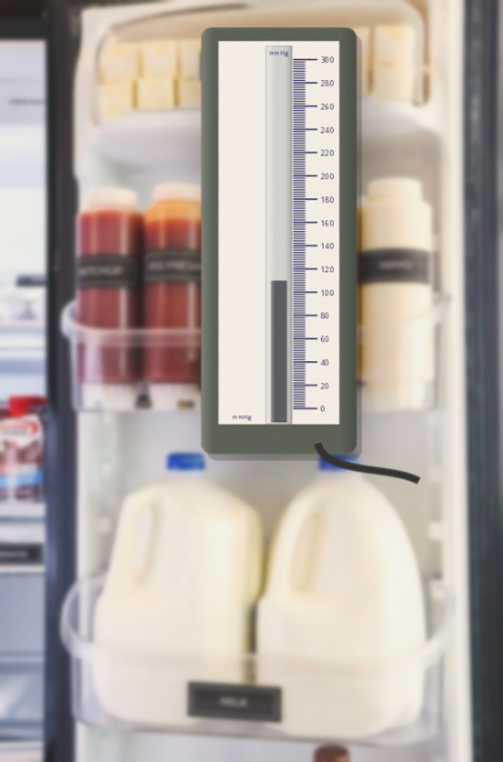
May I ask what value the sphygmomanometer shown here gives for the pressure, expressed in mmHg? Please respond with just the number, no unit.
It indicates 110
